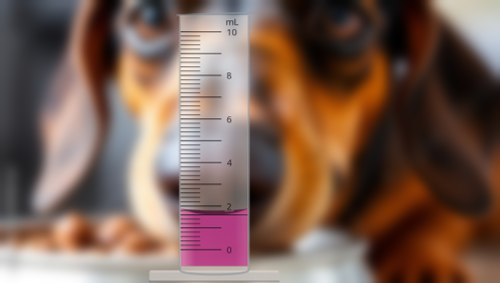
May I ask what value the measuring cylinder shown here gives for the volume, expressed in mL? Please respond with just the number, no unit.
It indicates 1.6
